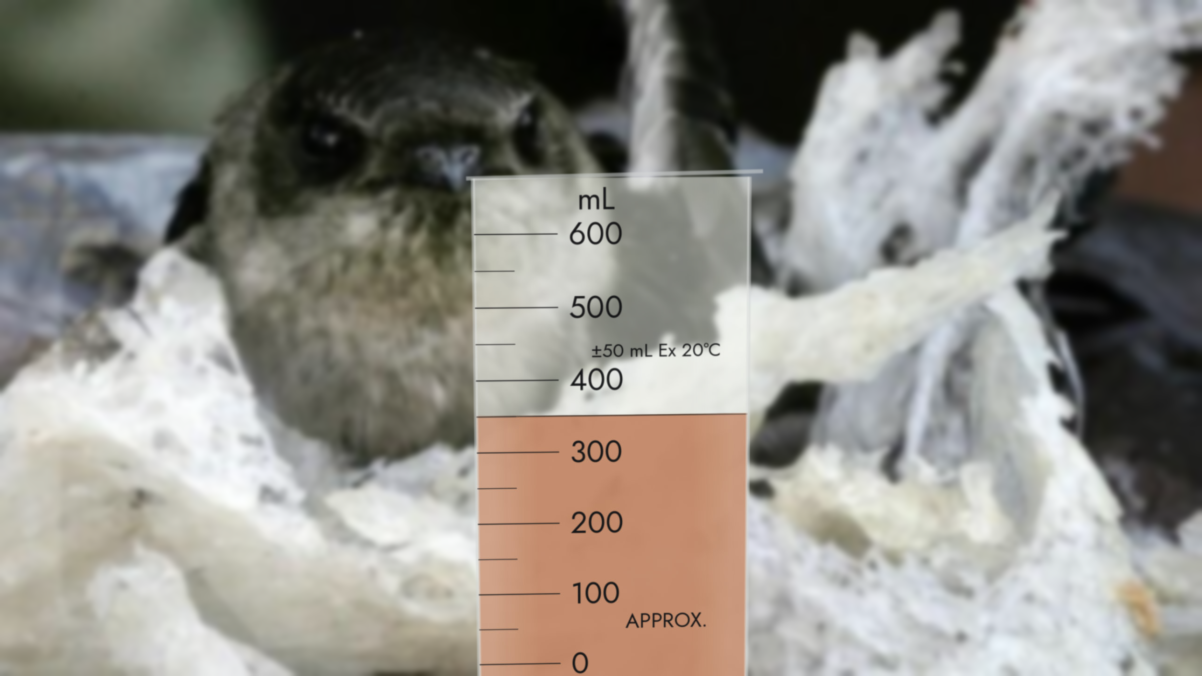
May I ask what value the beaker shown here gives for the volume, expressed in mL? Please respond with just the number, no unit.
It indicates 350
